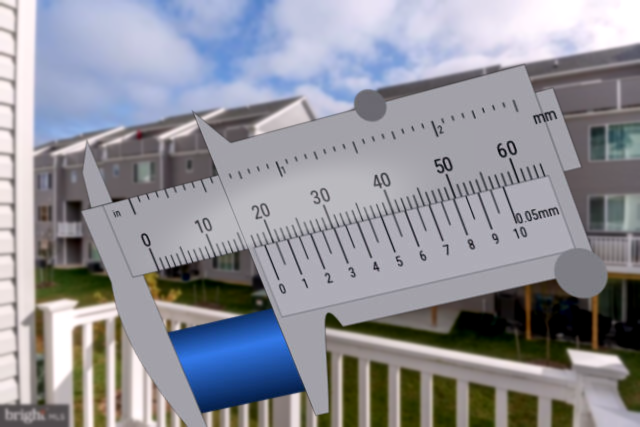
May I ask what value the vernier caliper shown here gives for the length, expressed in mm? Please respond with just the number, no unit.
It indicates 18.5
